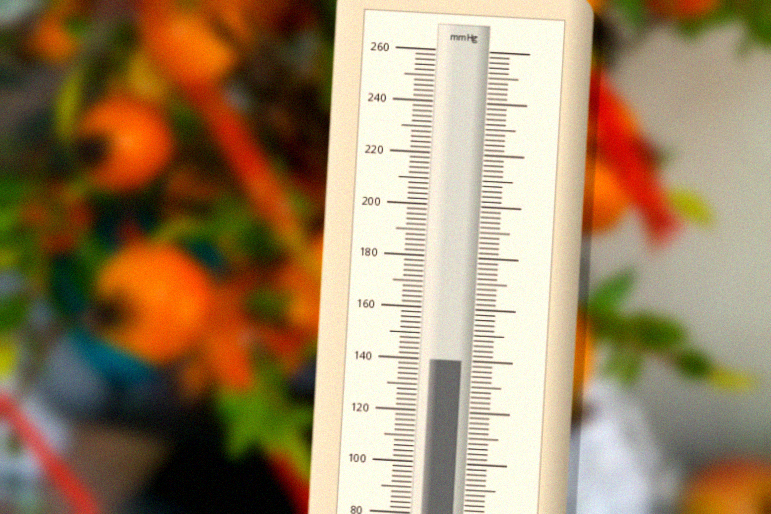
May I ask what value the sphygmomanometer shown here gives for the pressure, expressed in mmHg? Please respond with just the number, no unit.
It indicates 140
